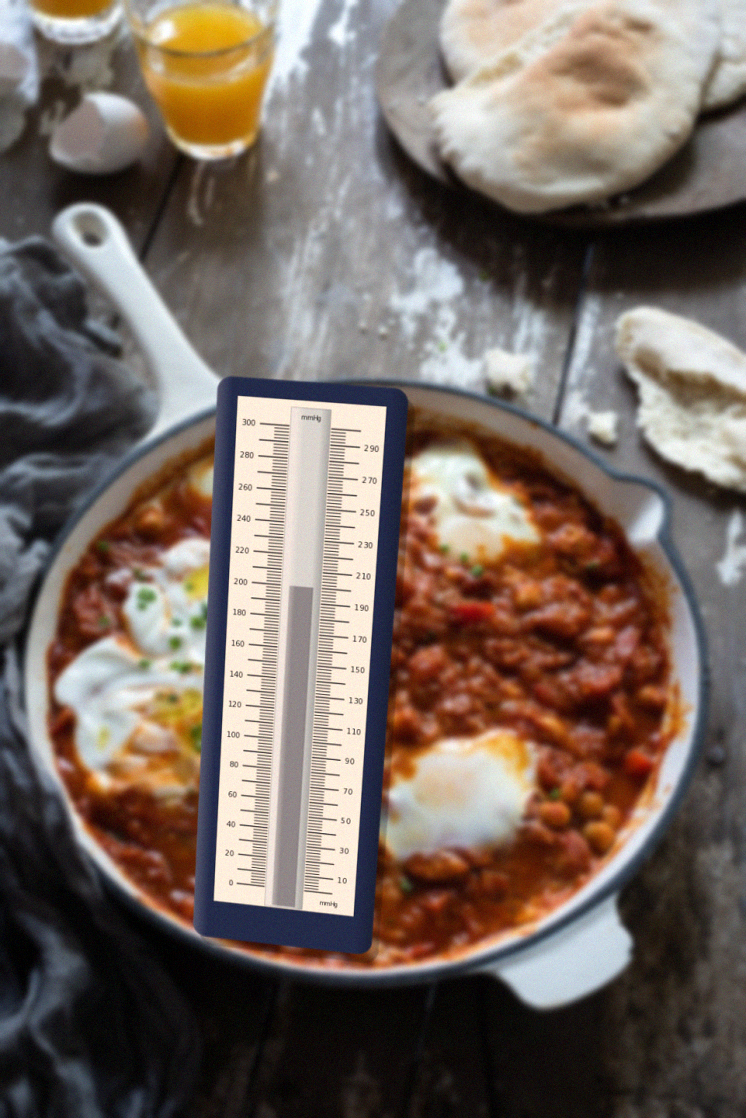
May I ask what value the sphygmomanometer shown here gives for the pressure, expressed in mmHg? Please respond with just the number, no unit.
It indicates 200
